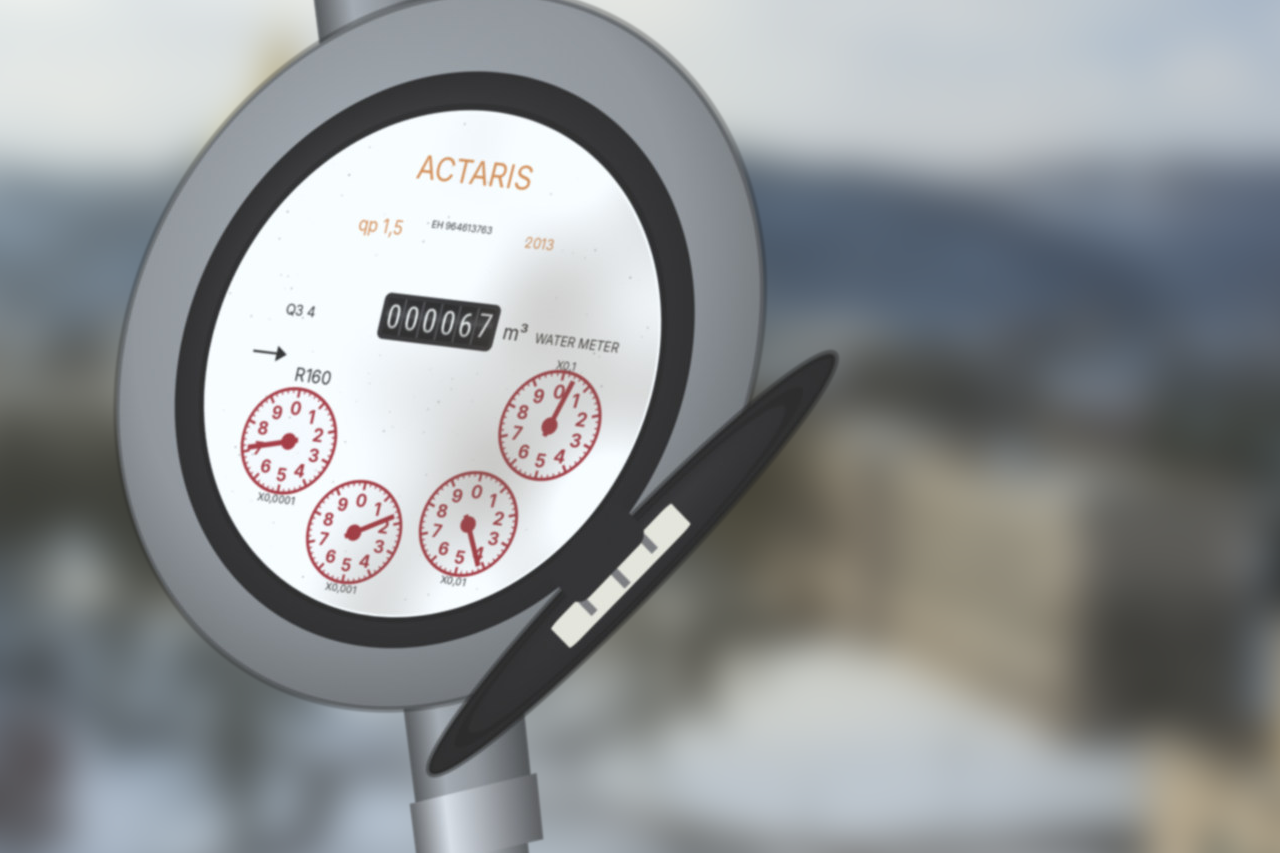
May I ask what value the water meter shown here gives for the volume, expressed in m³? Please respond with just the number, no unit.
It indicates 67.0417
